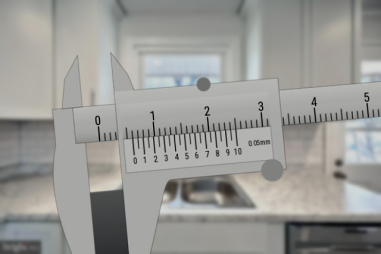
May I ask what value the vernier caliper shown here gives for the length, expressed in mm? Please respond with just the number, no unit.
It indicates 6.0
